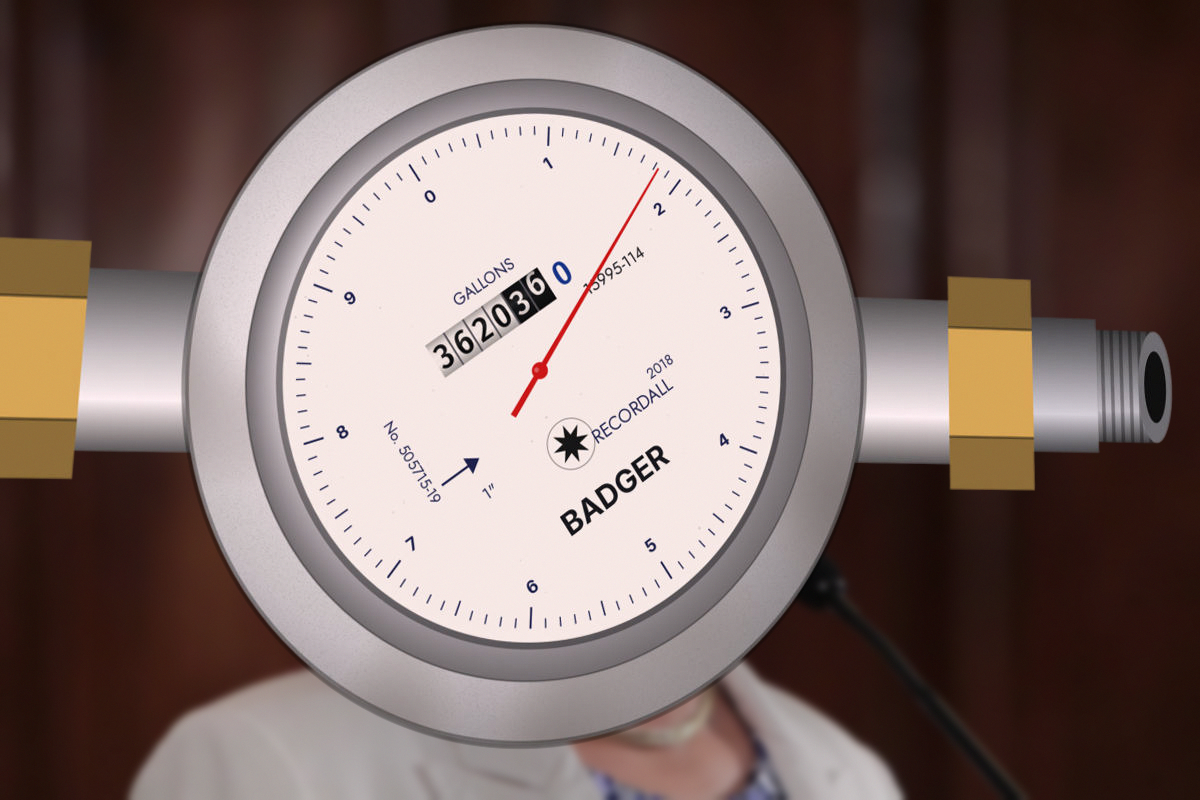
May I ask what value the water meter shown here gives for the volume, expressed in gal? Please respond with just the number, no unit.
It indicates 3620361.8
